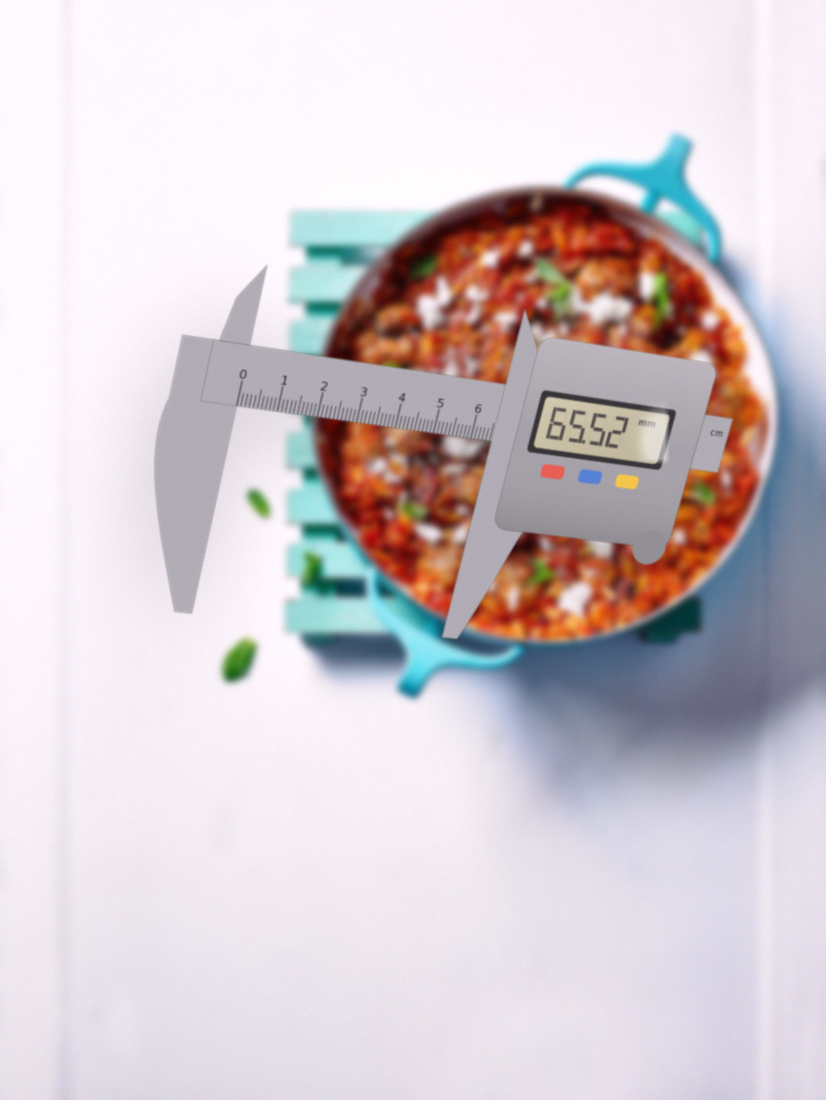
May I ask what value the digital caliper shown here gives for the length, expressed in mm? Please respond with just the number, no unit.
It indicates 65.52
